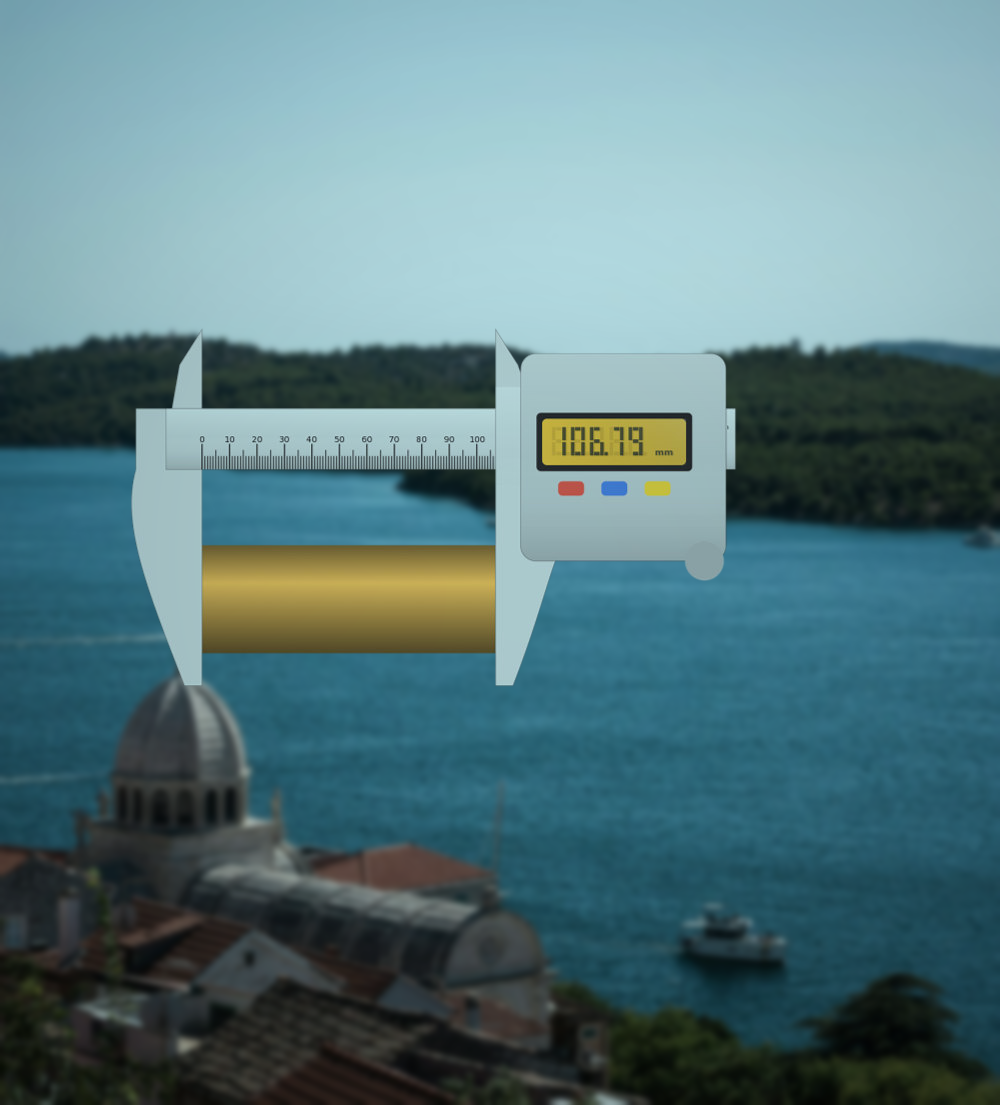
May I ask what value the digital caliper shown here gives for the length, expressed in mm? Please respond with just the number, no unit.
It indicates 106.79
